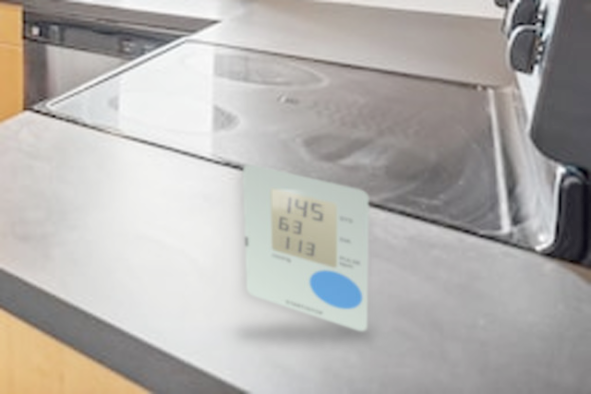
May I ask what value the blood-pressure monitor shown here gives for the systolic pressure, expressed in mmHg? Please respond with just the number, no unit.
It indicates 145
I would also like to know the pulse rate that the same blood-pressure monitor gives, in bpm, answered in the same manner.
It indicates 113
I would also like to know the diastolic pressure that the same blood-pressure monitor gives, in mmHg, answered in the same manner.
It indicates 63
